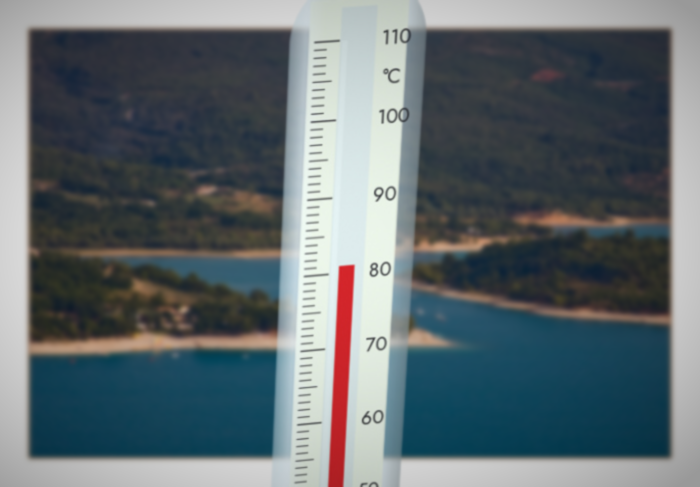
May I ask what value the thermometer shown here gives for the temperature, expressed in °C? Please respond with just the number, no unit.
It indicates 81
